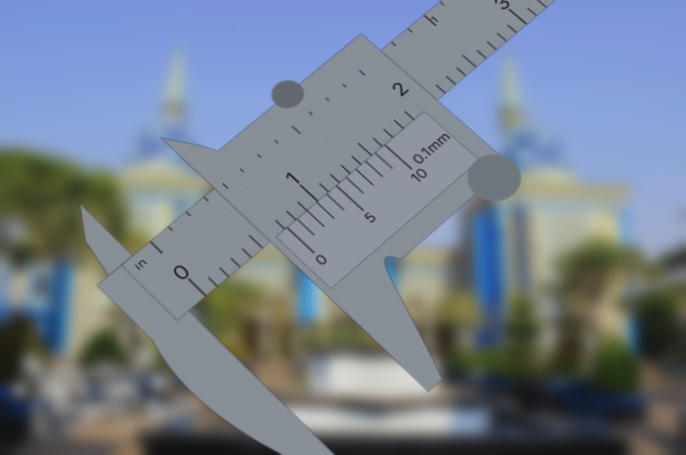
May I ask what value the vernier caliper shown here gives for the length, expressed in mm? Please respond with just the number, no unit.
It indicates 7.2
